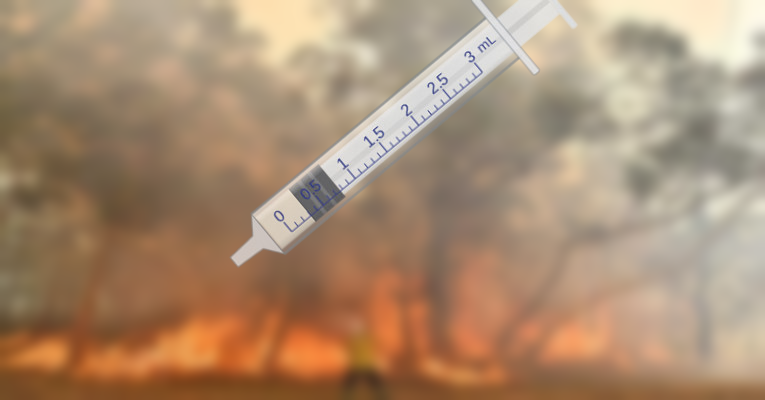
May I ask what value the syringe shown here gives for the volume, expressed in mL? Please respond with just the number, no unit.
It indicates 0.3
